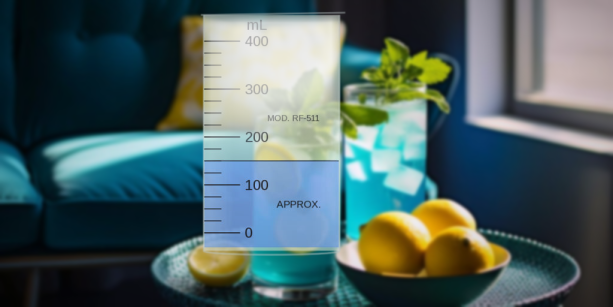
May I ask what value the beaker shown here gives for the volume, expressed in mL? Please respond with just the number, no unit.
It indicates 150
